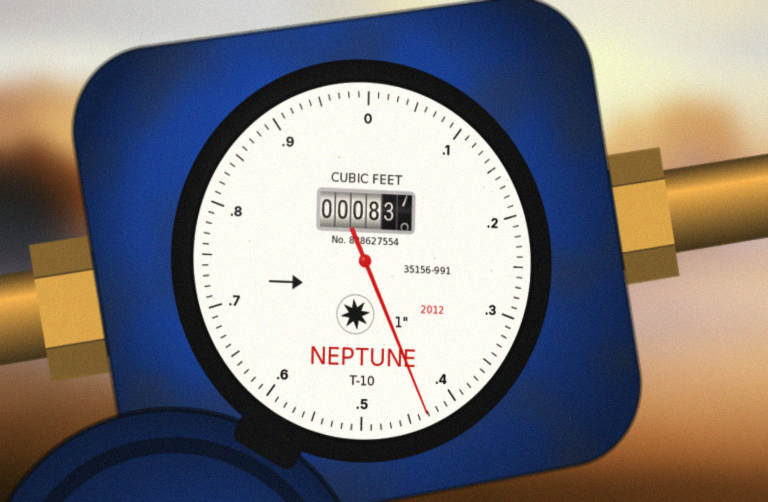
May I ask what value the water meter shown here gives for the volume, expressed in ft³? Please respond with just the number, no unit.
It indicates 837.43
